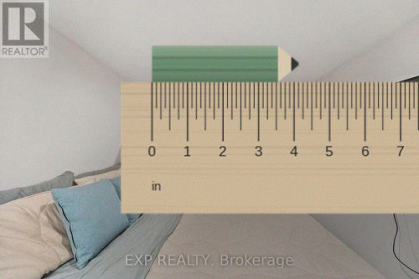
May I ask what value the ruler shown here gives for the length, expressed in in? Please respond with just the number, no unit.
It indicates 4.125
